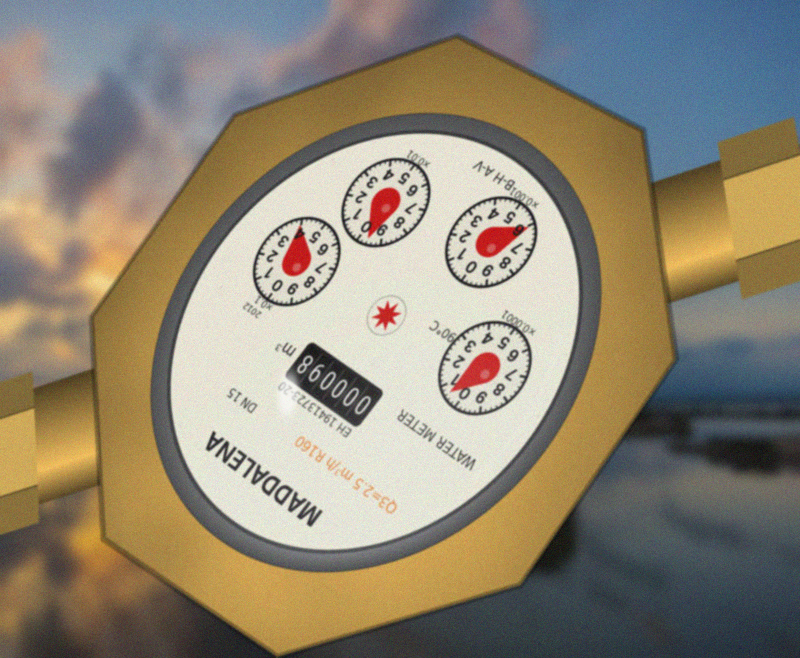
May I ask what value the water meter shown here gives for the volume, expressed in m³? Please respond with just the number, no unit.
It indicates 98.3960
